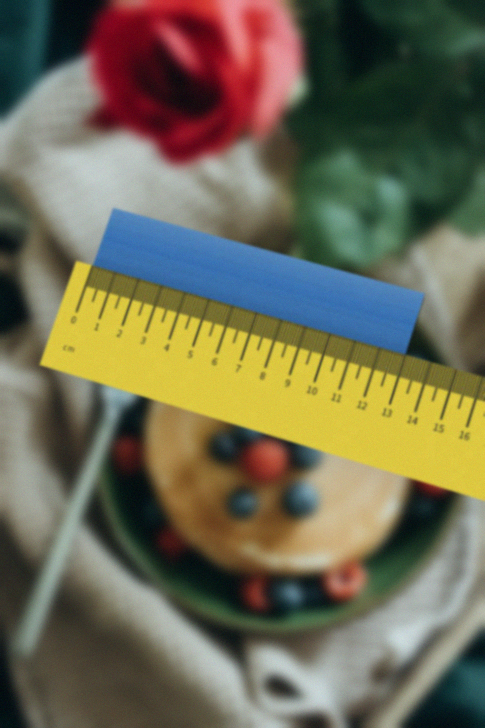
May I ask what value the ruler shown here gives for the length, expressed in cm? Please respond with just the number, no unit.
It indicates 13
